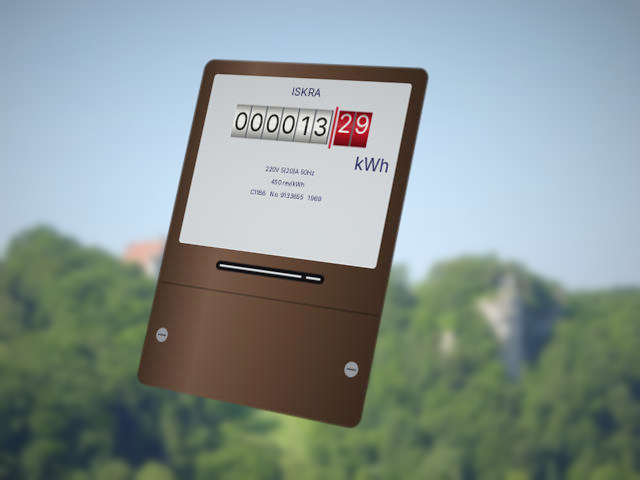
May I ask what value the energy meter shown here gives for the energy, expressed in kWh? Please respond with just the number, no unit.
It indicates 13.29
